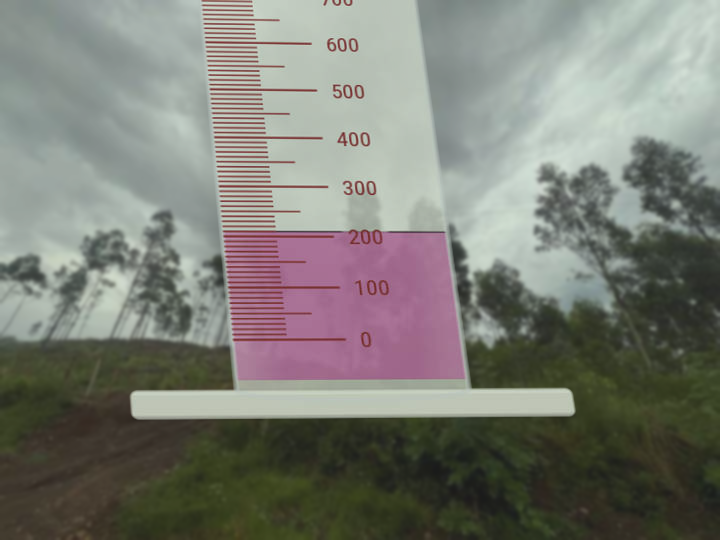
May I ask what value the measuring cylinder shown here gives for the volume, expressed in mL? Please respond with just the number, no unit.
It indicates 210
